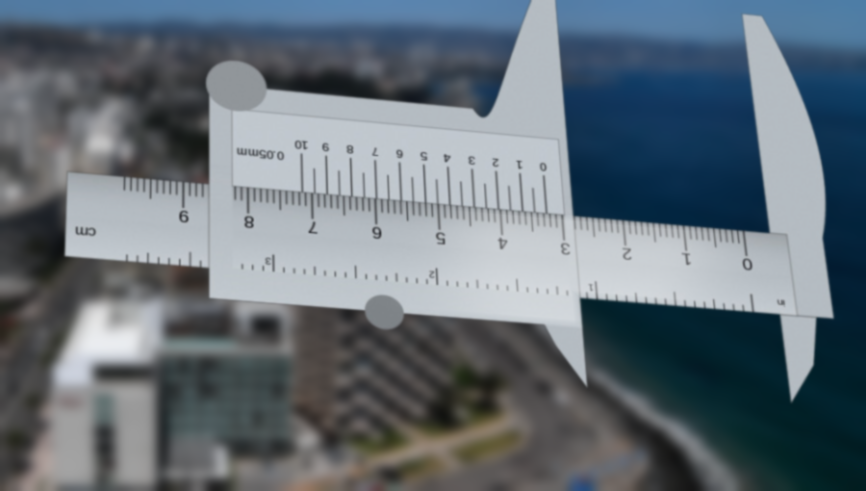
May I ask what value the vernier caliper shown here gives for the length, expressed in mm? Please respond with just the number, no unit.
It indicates 32.5
